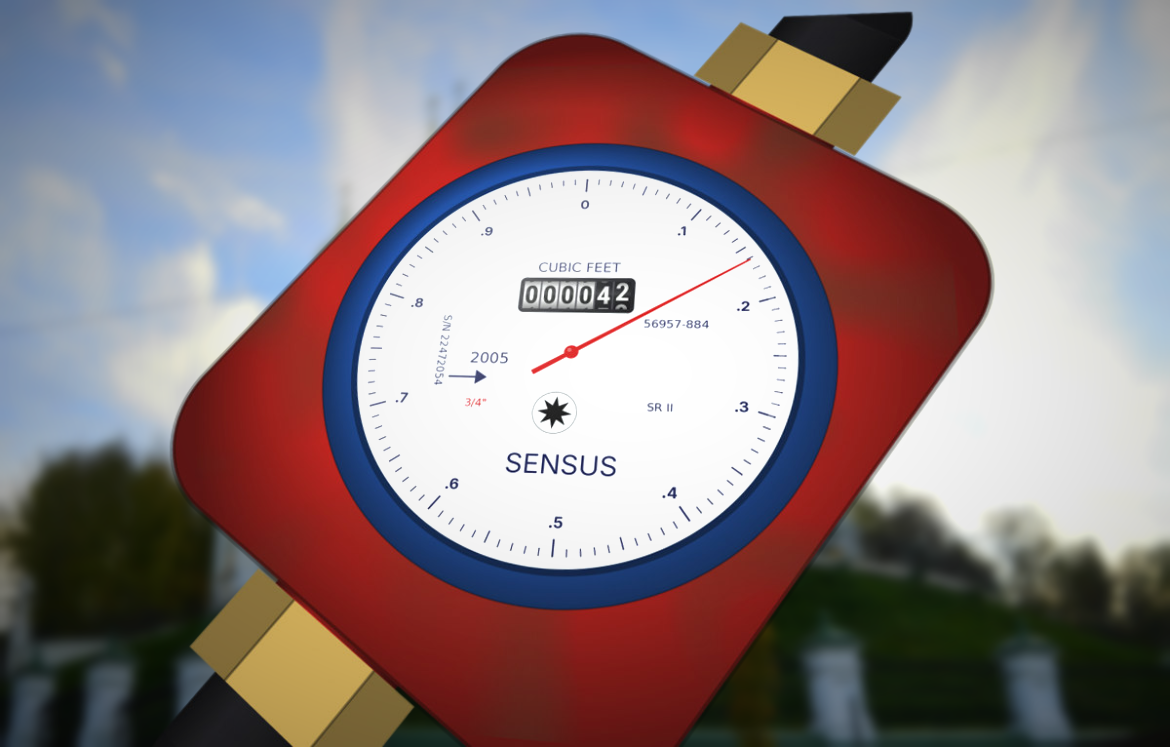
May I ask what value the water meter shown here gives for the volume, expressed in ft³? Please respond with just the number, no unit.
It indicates 42.16
